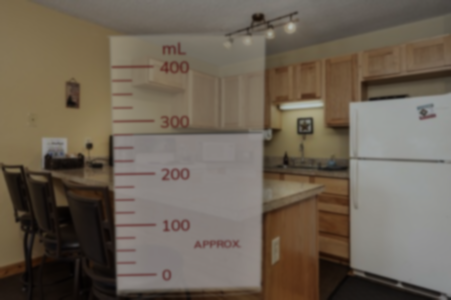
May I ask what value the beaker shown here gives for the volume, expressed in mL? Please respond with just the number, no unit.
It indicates 275
